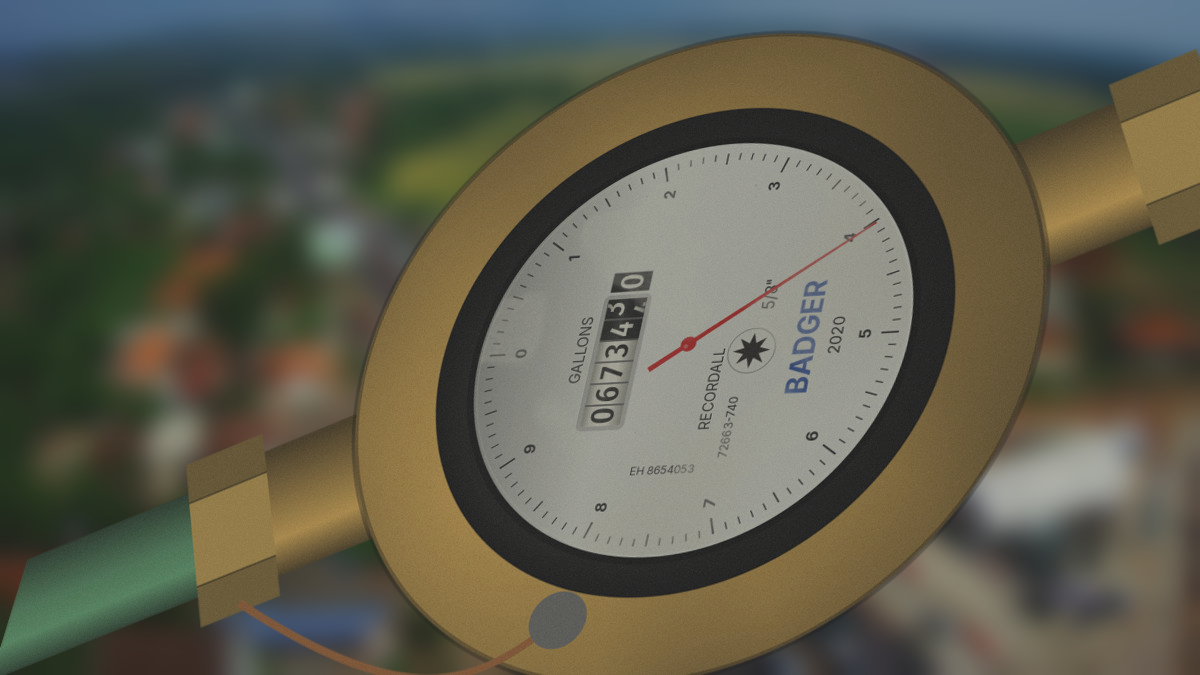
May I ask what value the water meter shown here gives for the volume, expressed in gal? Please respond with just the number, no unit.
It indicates 673434.0
